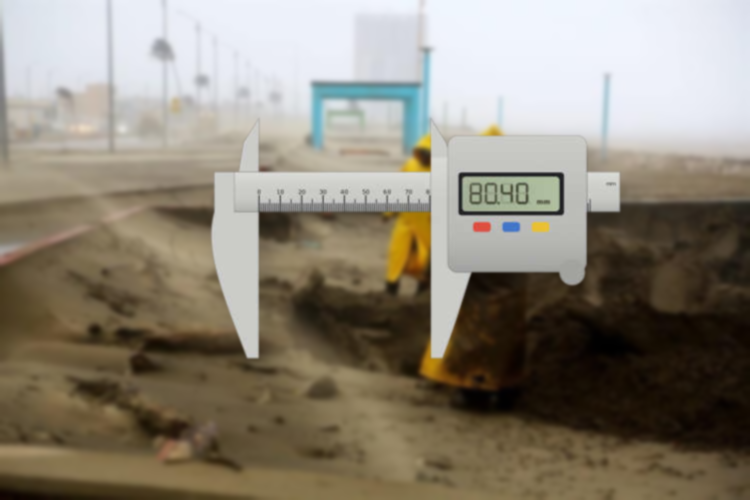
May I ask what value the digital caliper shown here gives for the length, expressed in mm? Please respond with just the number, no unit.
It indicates 80.40
